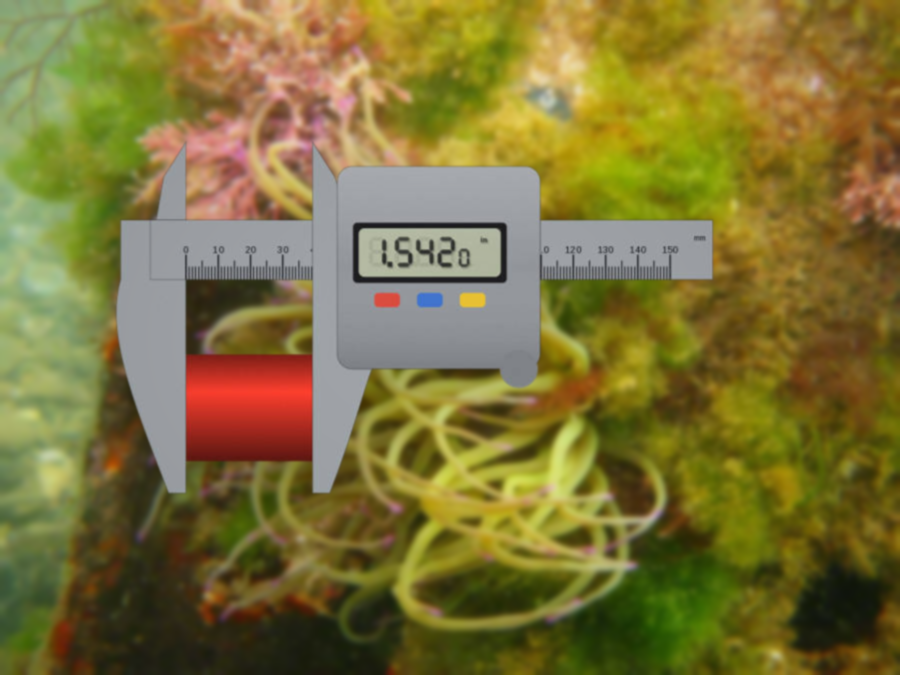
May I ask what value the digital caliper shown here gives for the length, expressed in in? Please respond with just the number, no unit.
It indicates 1.5420
